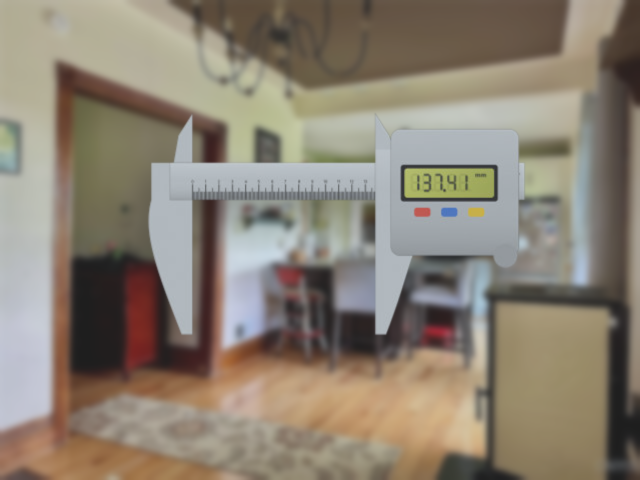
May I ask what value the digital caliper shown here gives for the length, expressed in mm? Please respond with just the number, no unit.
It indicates 137.41
